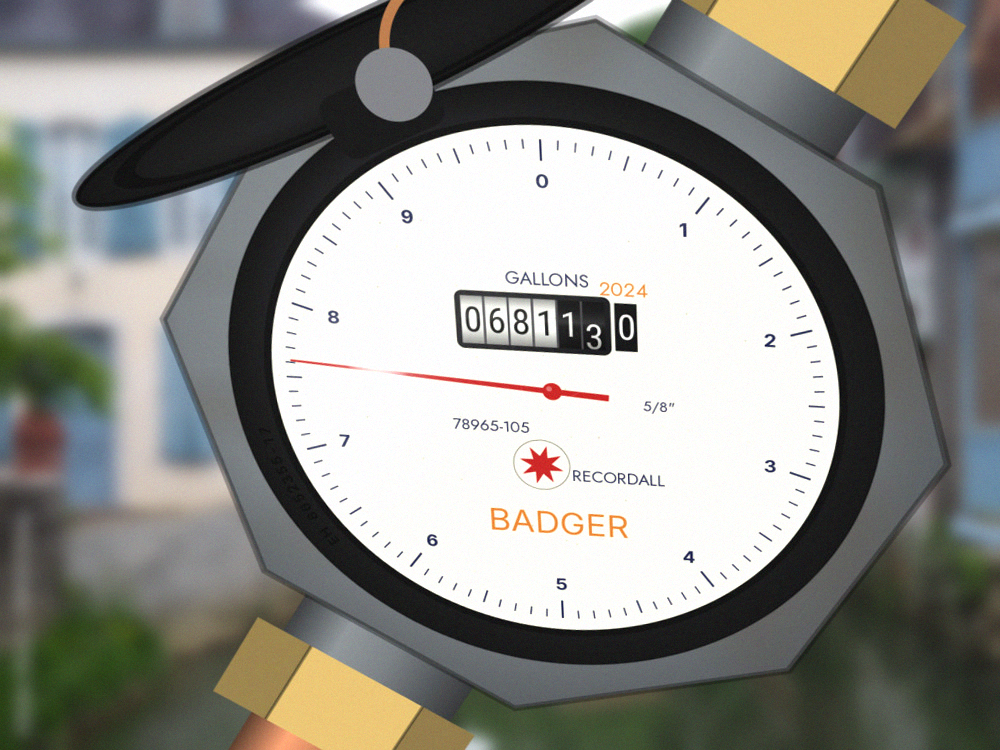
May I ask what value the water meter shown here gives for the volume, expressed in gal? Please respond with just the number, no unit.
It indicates 681127.6
